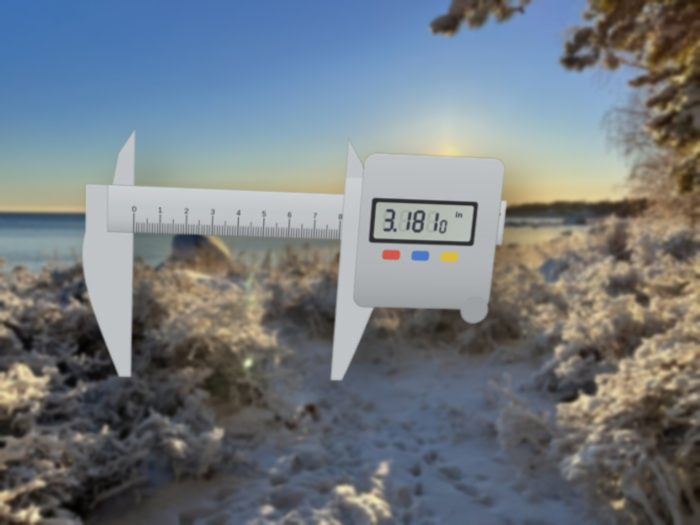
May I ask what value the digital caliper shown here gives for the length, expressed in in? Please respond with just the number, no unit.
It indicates 3.1810
